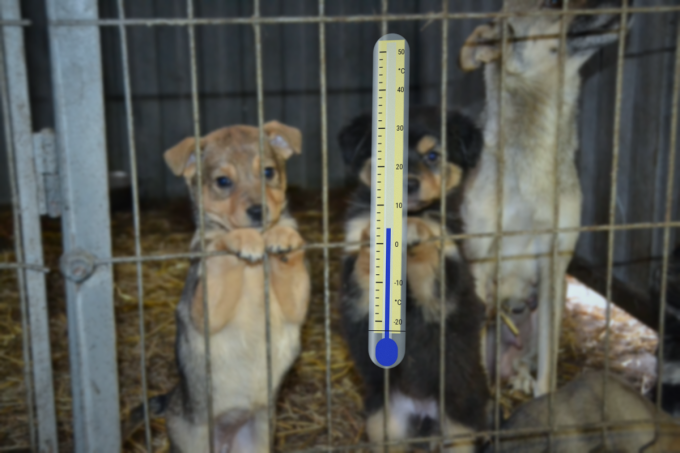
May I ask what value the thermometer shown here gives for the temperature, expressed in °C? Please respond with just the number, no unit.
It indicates 4
